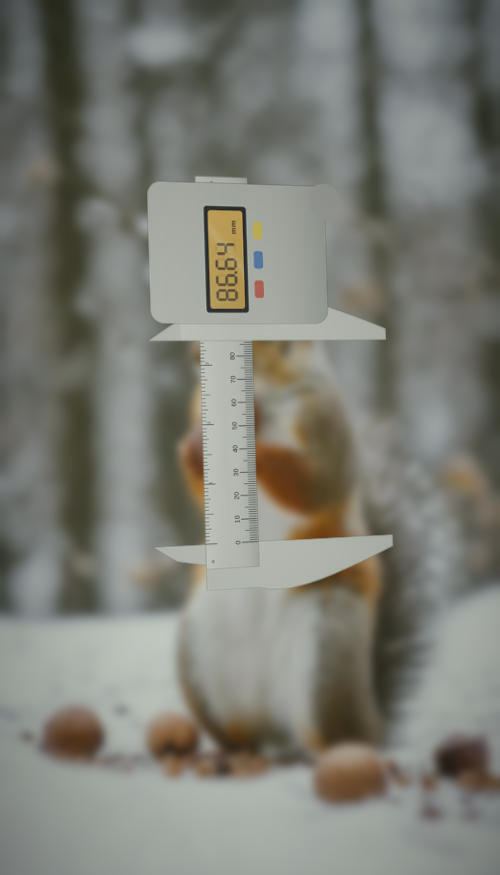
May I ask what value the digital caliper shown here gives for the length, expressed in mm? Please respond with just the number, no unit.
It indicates 86.64
